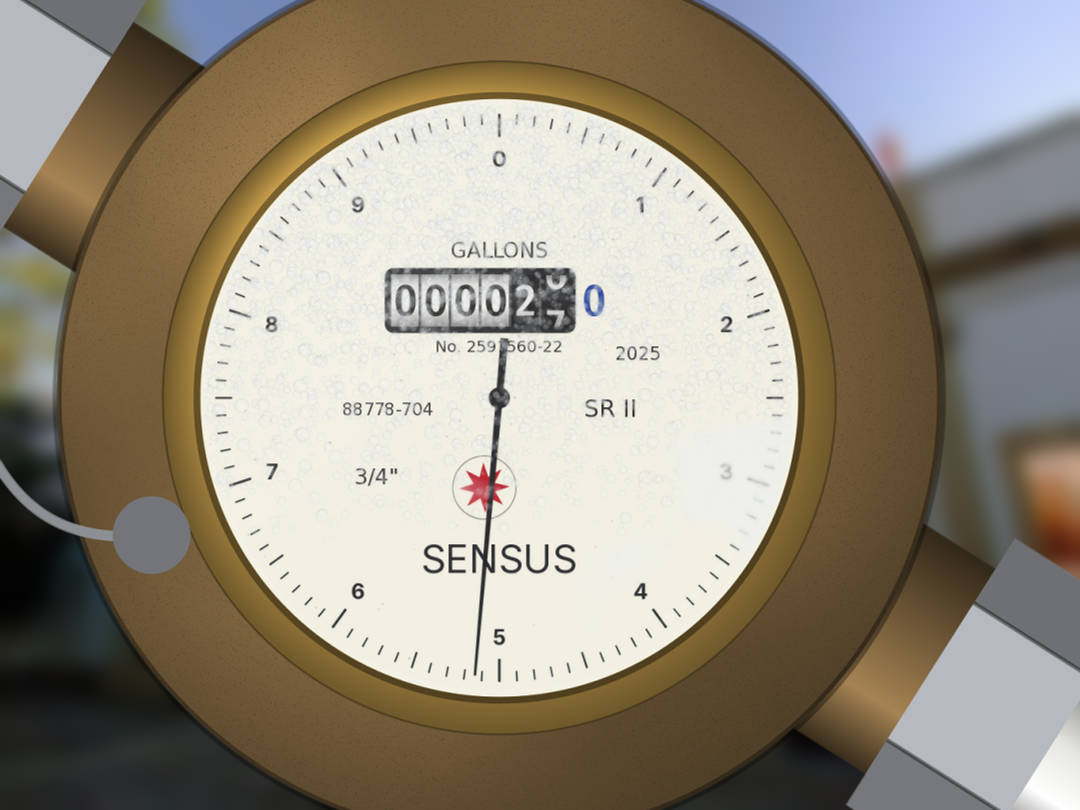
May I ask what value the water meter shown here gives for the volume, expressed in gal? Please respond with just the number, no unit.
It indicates 265.1
